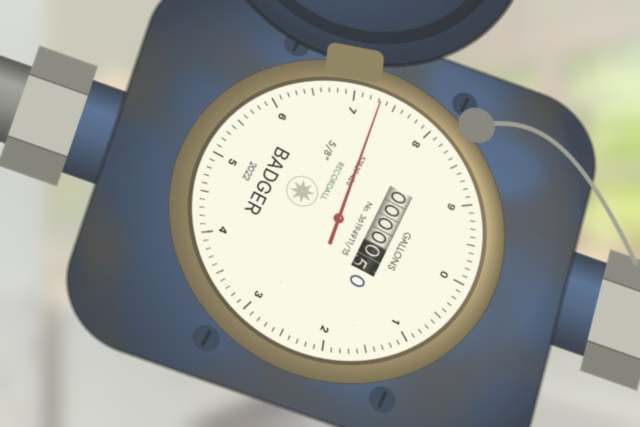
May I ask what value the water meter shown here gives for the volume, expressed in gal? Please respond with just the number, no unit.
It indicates 47.3
